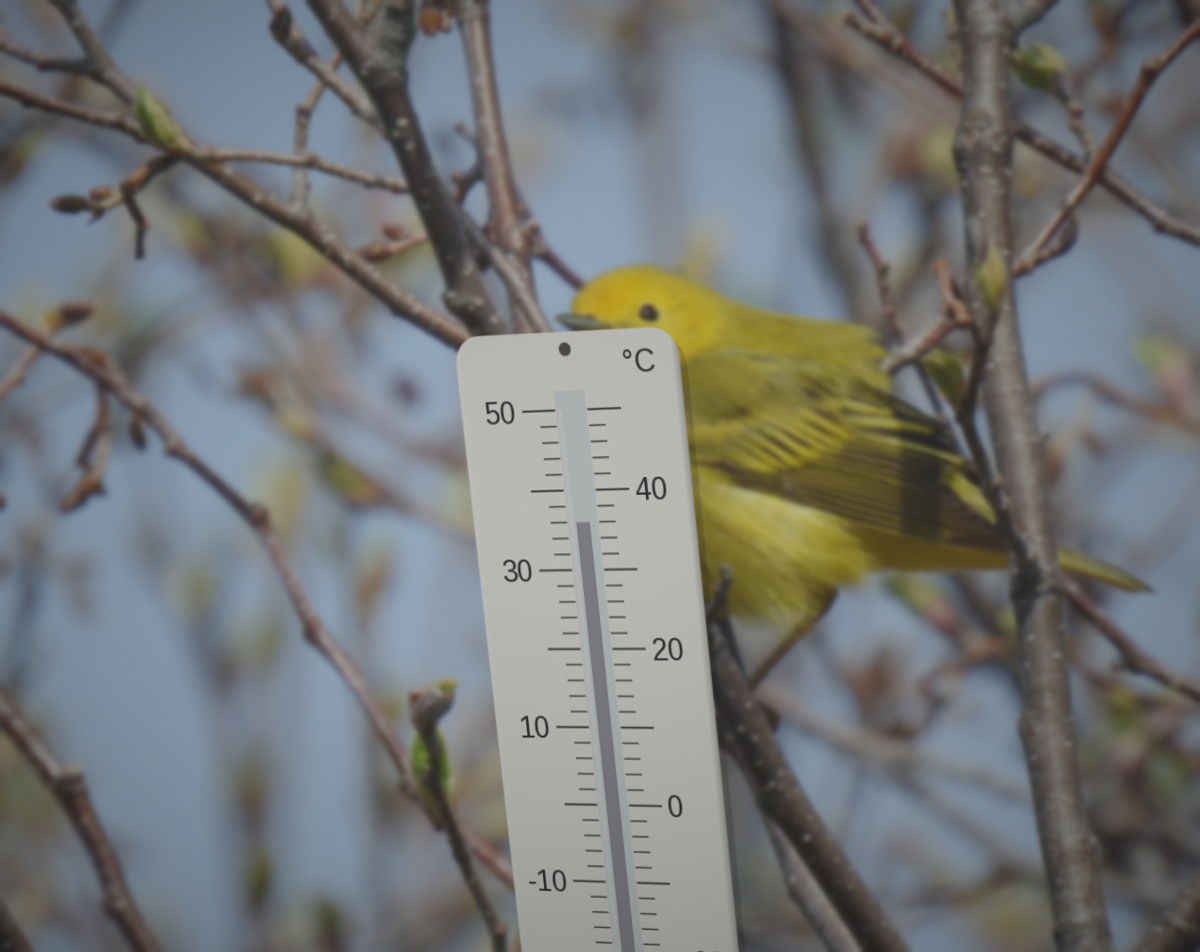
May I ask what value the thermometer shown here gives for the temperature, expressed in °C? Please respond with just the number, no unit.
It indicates 36
